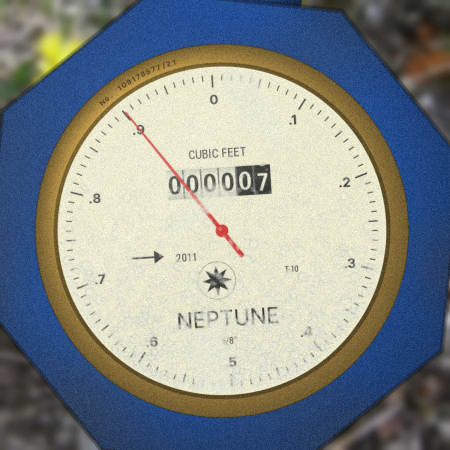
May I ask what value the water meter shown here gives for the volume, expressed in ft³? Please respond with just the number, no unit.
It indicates 6.90
